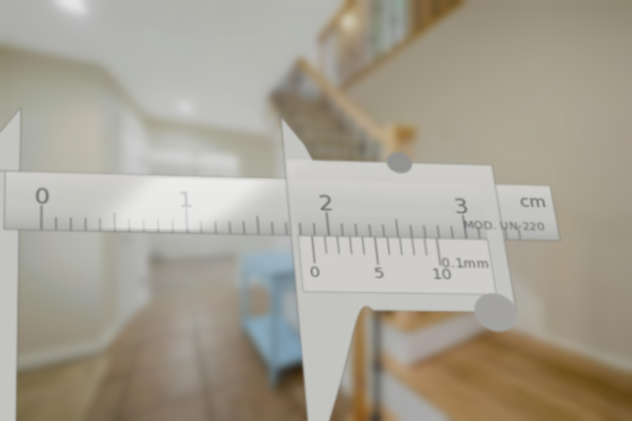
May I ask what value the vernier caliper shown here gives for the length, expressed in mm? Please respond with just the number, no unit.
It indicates 18.8
